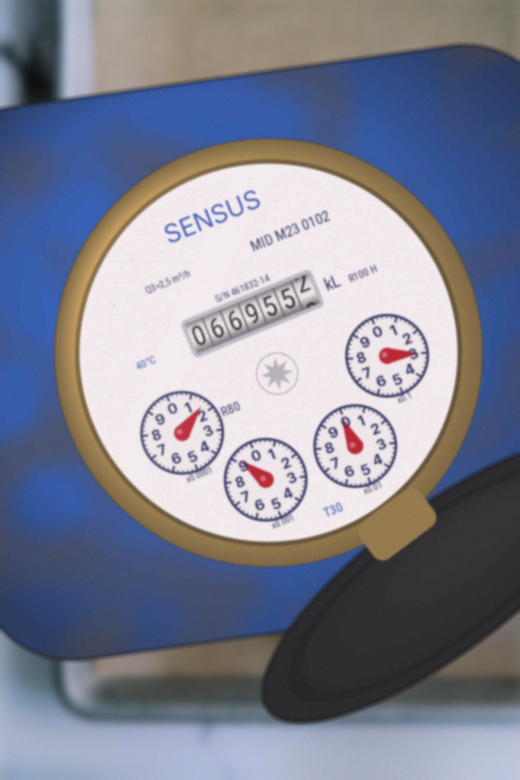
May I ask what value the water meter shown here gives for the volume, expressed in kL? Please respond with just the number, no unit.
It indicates 669552.2991
